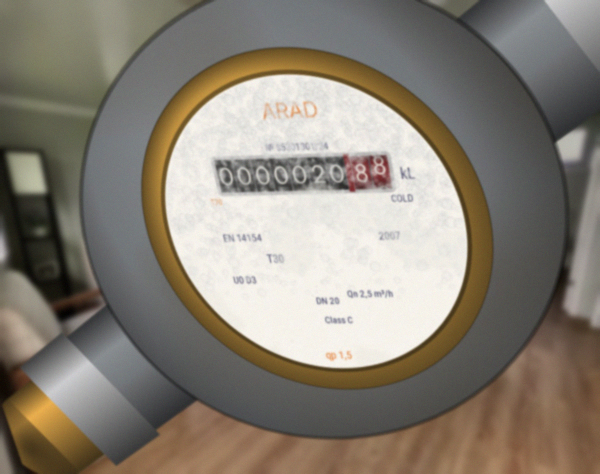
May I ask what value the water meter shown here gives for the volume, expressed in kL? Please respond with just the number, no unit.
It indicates 20.88
